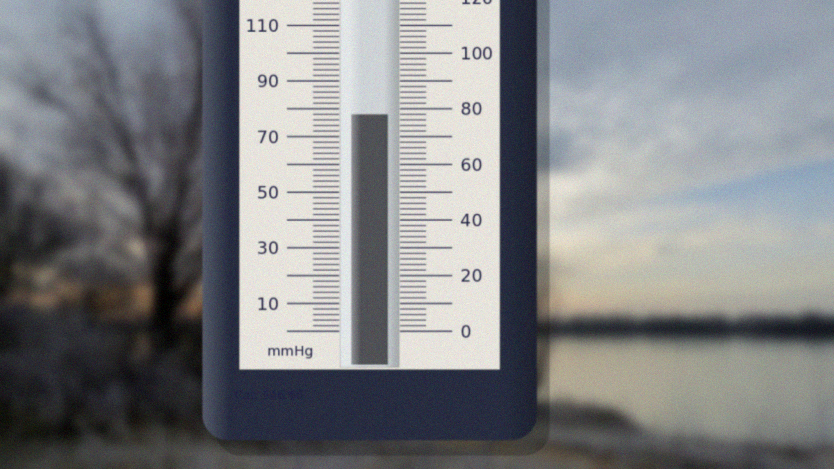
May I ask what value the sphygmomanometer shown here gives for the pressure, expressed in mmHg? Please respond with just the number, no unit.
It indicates 78
